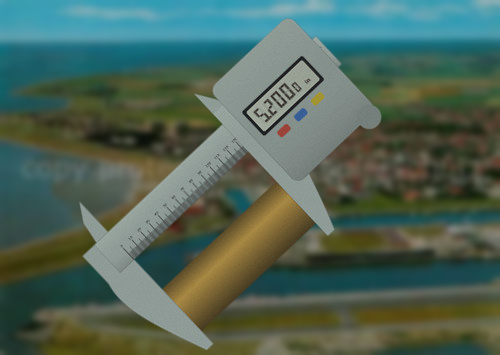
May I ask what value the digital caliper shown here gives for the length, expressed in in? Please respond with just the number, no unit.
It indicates 5.2000
